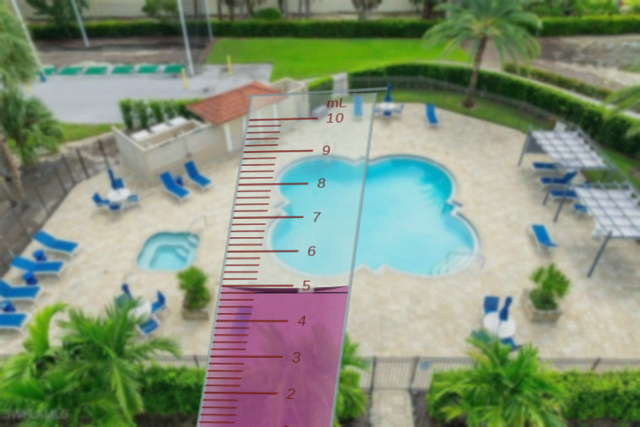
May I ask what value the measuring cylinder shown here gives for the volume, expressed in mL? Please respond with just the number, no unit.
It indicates 4.8
